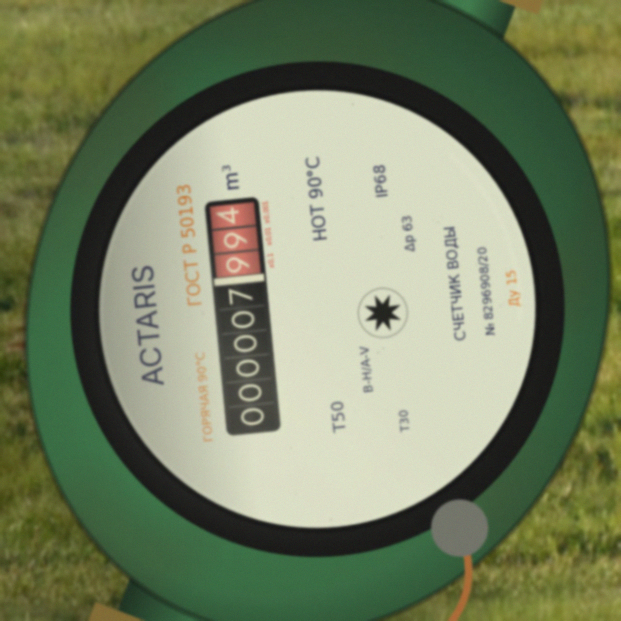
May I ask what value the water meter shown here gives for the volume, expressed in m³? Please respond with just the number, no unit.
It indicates 7.994
